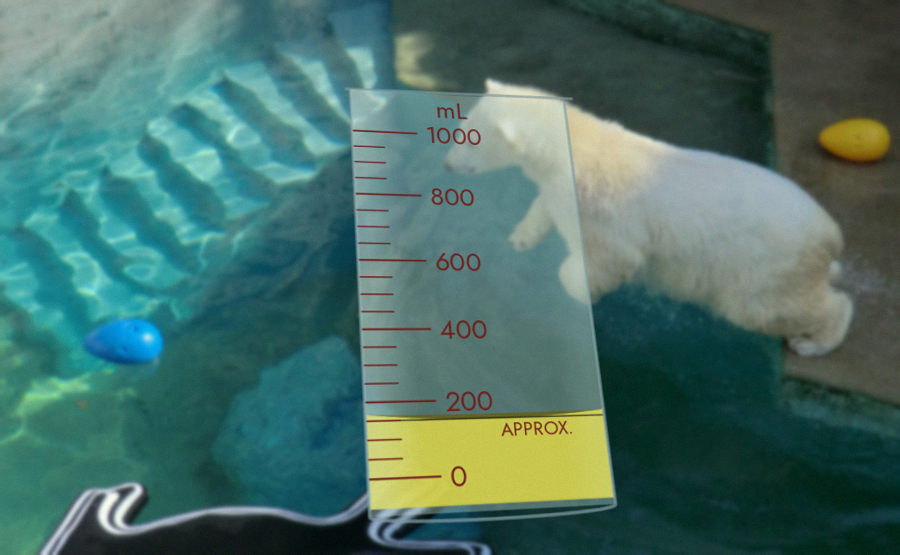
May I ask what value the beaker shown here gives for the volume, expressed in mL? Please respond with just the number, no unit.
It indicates 150
